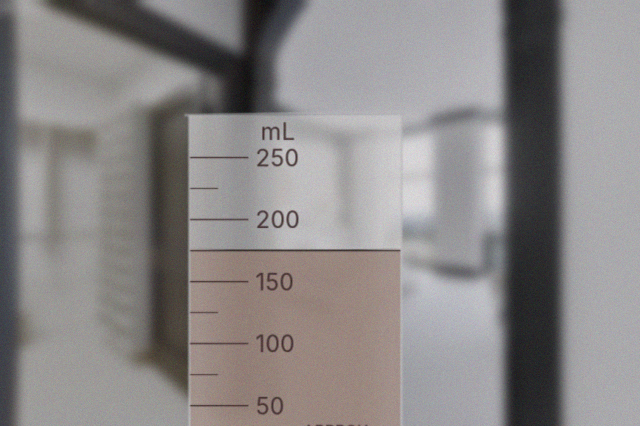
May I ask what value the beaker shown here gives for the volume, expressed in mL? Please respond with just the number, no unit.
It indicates 175
